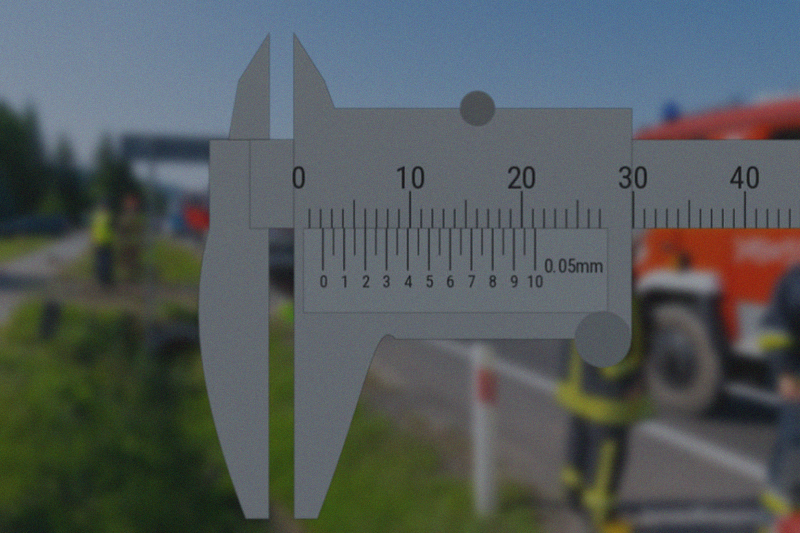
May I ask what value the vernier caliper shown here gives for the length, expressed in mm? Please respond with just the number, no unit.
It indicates 2.2
